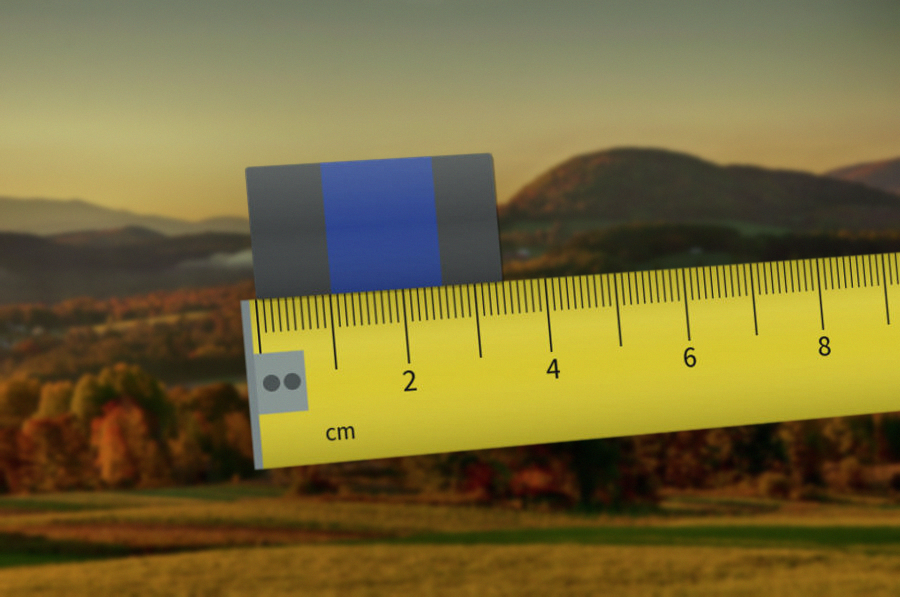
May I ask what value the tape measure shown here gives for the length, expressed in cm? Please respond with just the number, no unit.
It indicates 3.4
